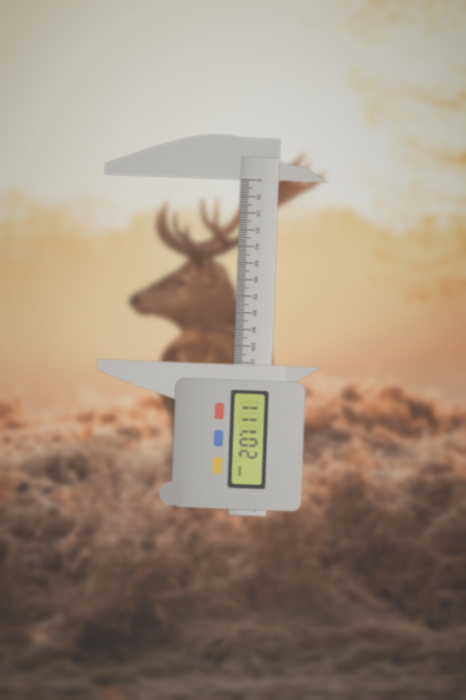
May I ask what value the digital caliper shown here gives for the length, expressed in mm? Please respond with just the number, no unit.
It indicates 111.02
